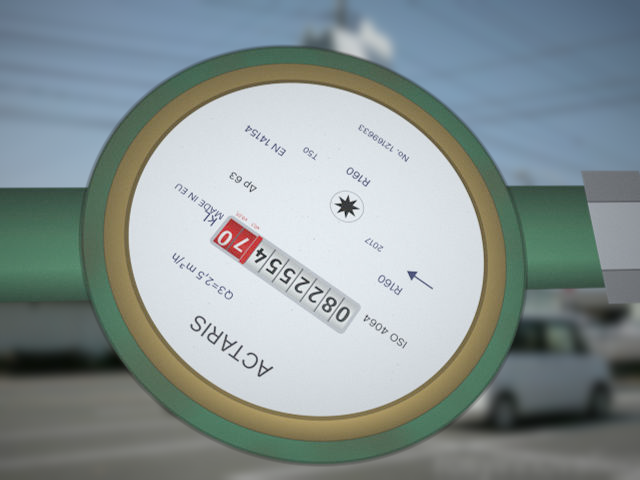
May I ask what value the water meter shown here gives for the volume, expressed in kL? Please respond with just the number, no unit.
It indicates 822554.70
